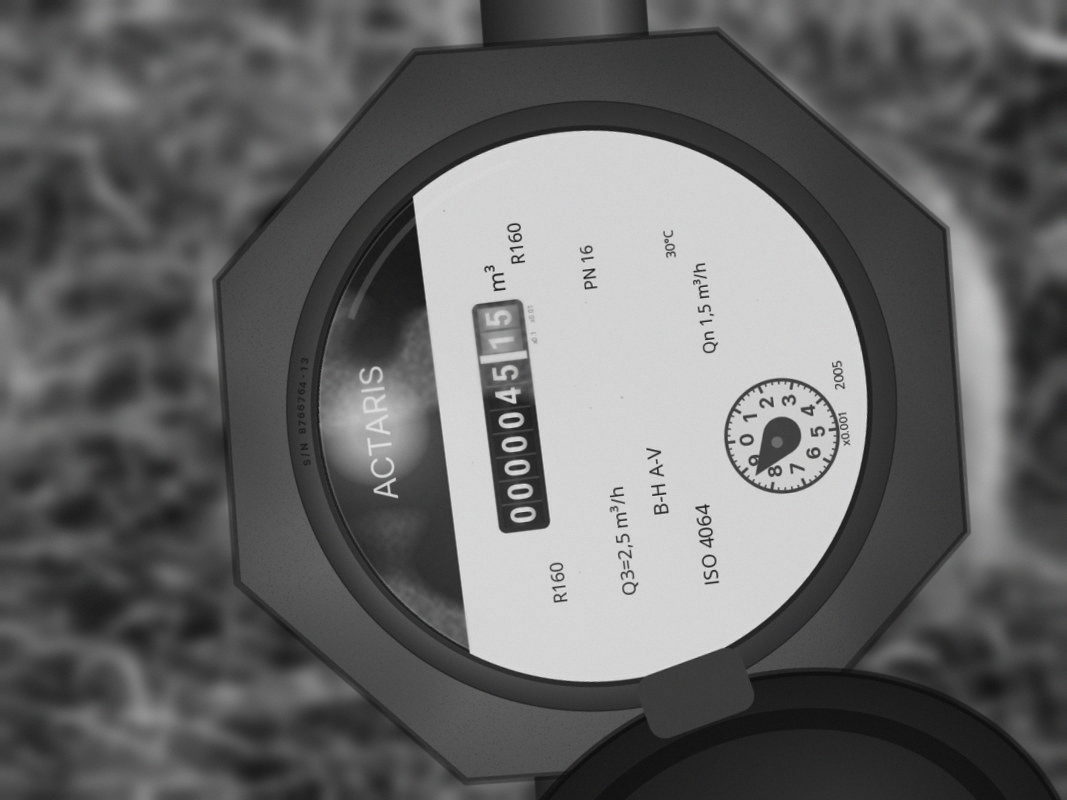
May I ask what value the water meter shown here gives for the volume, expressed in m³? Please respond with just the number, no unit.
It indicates 45.158
